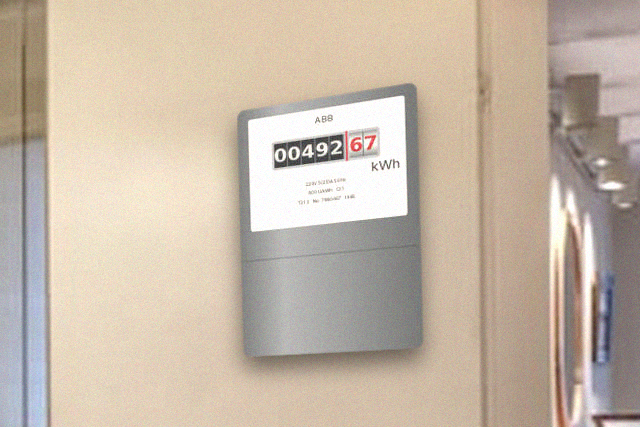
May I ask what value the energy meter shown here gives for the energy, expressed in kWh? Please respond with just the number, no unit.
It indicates 492.67
